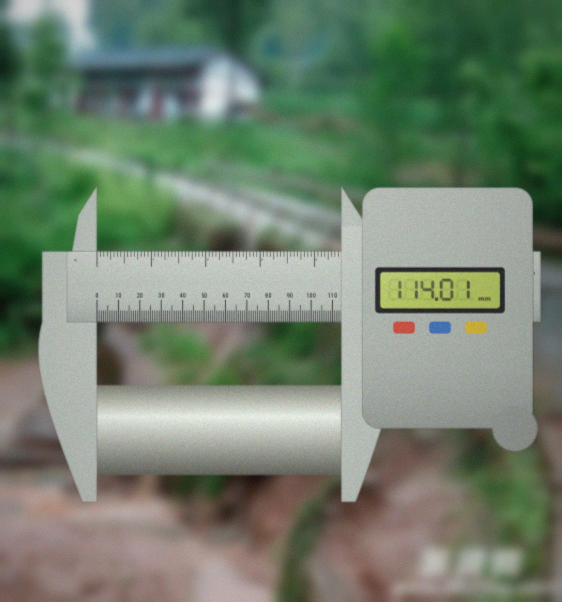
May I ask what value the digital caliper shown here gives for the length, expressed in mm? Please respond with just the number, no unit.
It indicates 114.01
